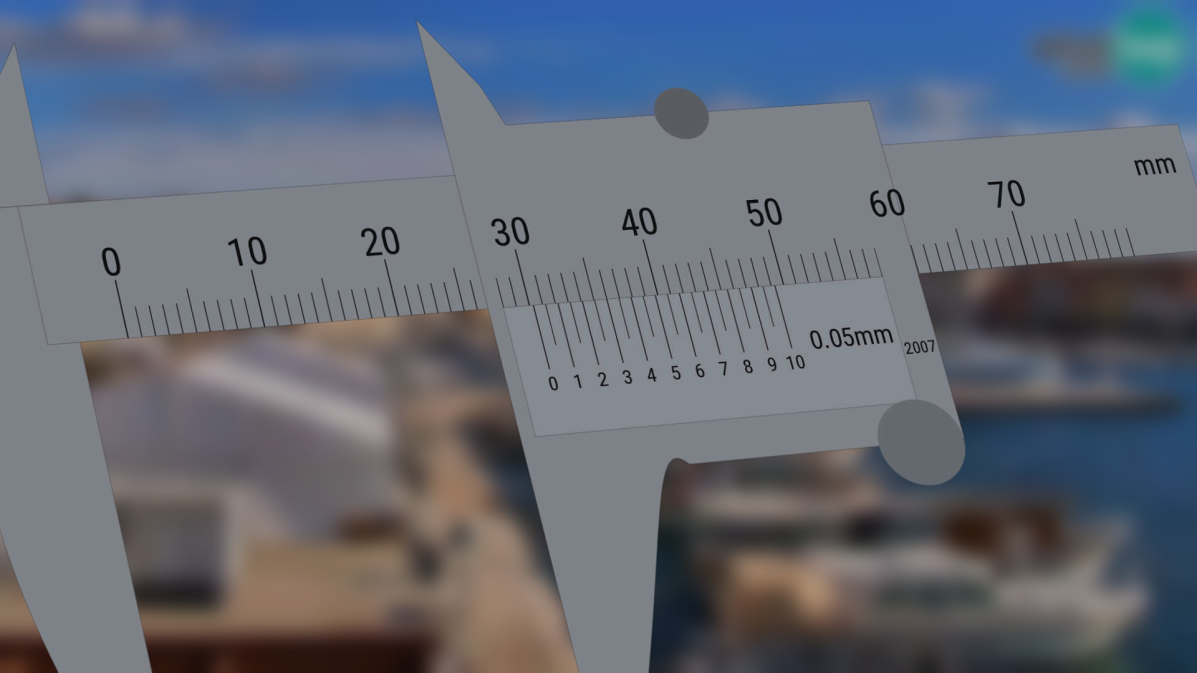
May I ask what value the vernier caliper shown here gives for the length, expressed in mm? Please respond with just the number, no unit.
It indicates 30.3
